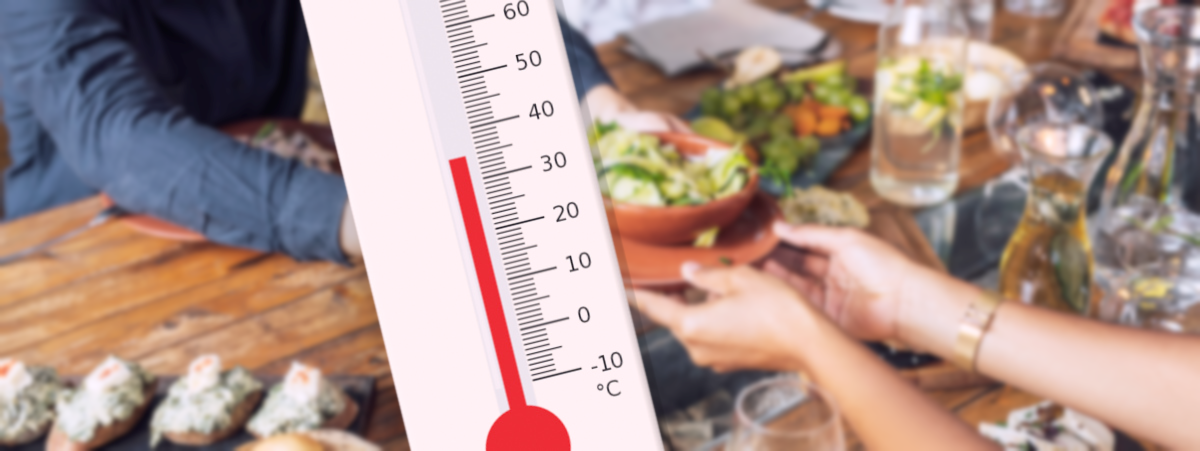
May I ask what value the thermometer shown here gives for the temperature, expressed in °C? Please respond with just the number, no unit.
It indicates 35
